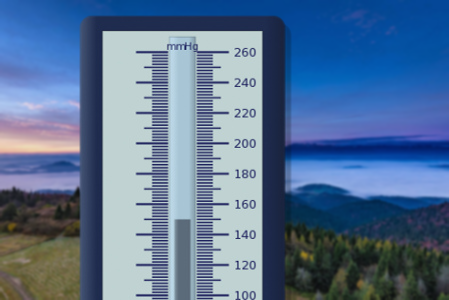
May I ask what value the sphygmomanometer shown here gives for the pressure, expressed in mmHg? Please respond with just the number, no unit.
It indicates 150
